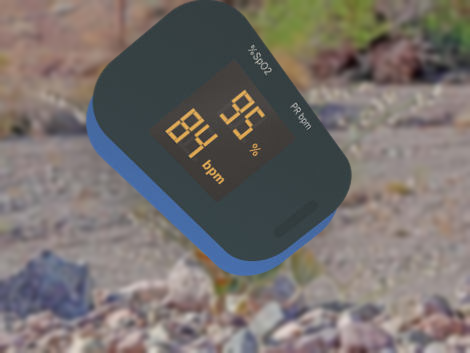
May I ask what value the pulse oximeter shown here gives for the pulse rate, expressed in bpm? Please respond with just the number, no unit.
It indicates 84
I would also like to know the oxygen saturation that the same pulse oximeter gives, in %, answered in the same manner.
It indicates 95
